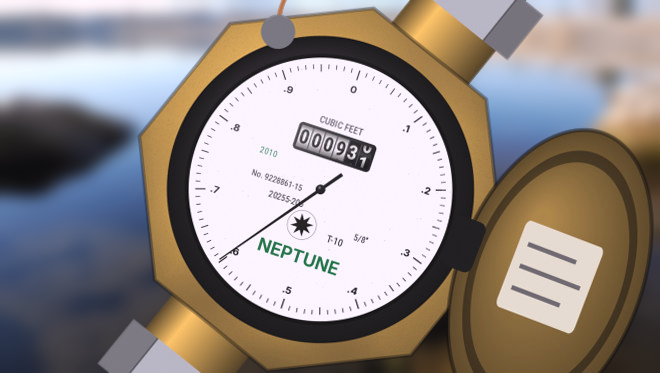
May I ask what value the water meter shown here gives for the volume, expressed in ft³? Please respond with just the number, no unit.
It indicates 930.60
